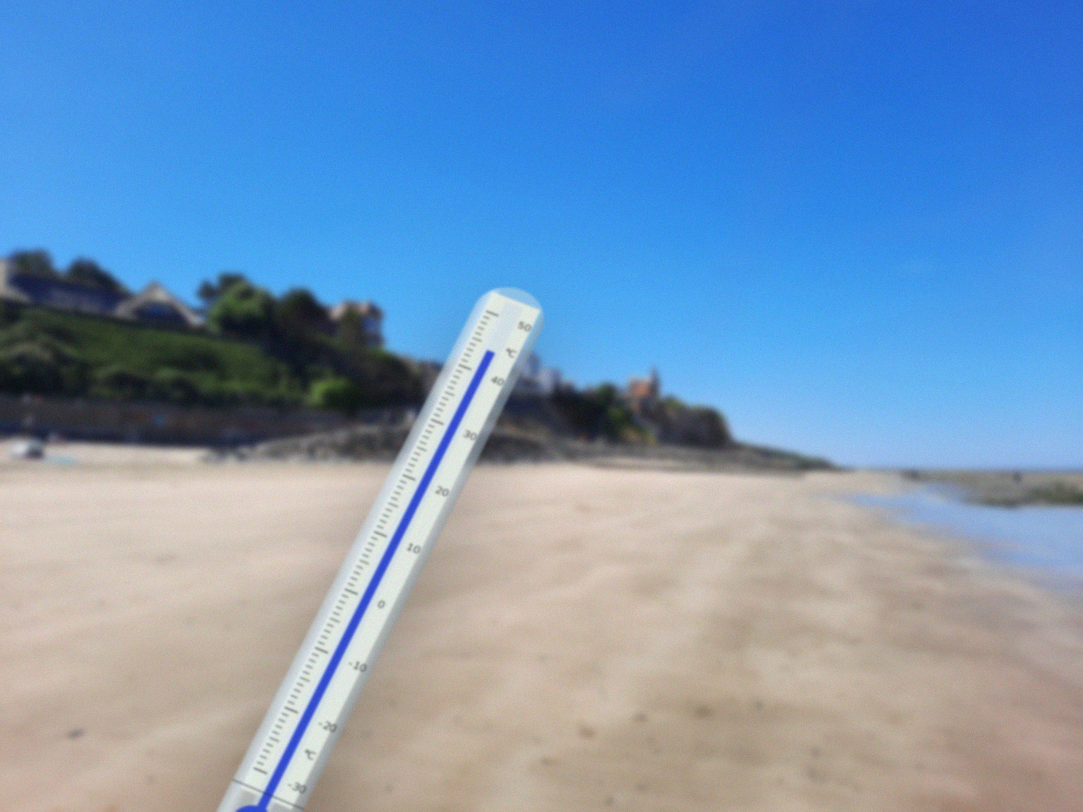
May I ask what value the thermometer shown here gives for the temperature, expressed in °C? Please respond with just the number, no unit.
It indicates 44
